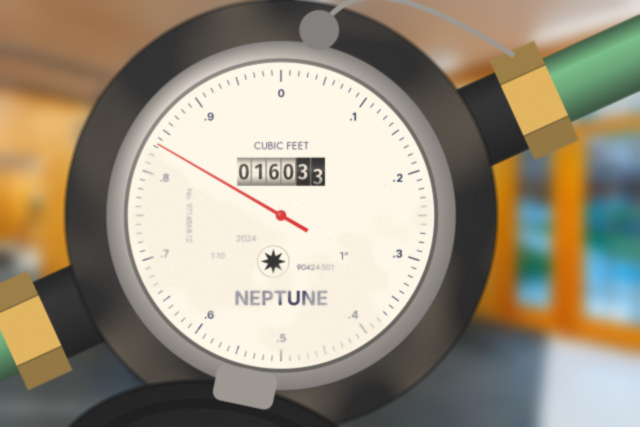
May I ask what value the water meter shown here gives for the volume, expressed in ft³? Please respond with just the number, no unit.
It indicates 16032.83
